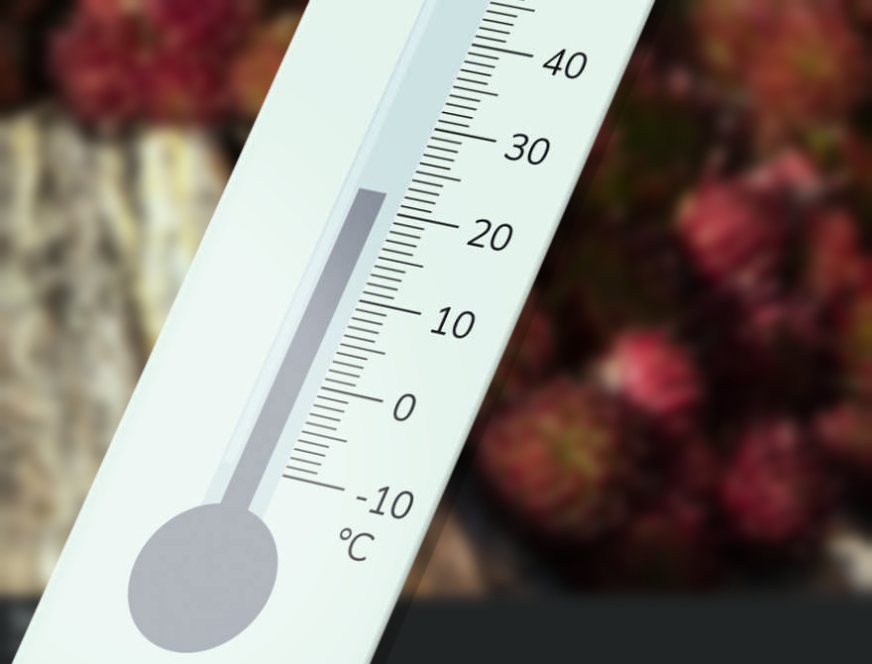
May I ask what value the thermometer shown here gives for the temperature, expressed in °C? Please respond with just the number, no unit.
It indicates 22
